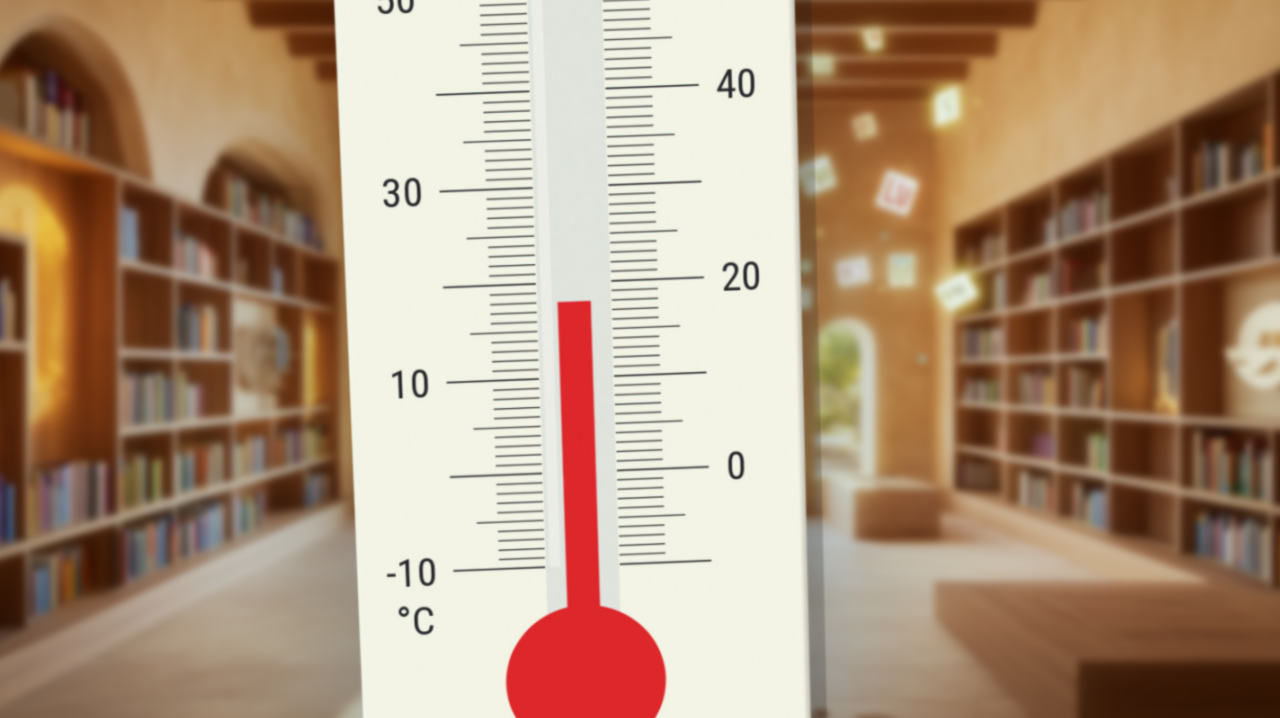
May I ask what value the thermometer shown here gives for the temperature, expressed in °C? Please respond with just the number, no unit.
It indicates 18
